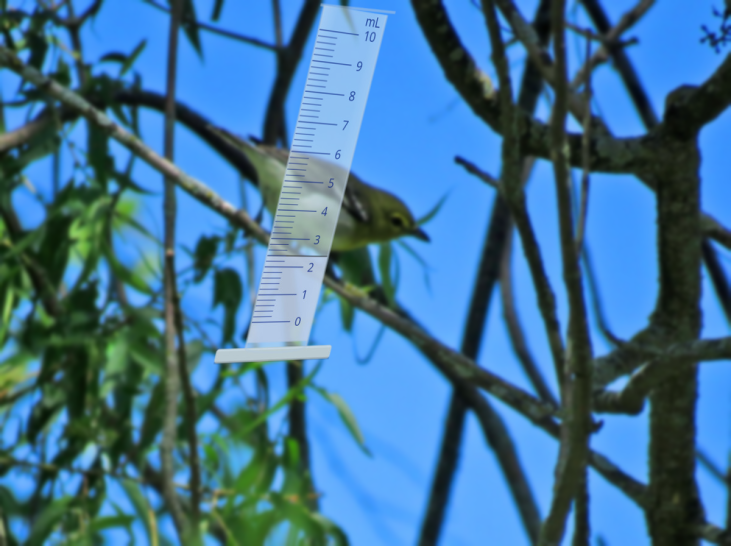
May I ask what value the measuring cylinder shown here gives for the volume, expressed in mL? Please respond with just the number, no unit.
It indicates 2.4
